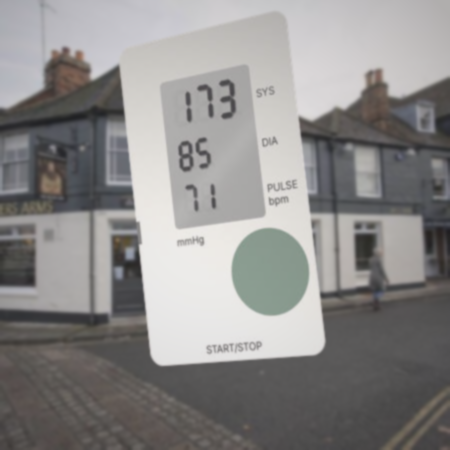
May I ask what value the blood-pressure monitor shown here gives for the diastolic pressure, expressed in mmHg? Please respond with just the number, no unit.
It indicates 85
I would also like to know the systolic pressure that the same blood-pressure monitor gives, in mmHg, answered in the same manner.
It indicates 173
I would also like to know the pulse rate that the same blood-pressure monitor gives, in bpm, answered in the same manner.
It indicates 71
